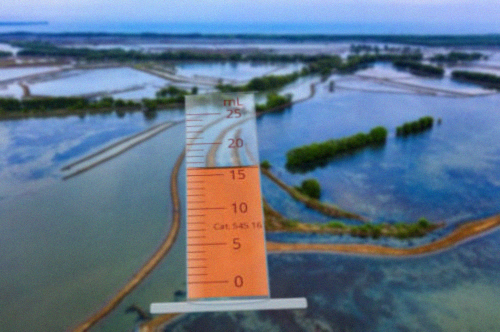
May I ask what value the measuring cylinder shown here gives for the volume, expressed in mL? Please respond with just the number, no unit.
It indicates 16
